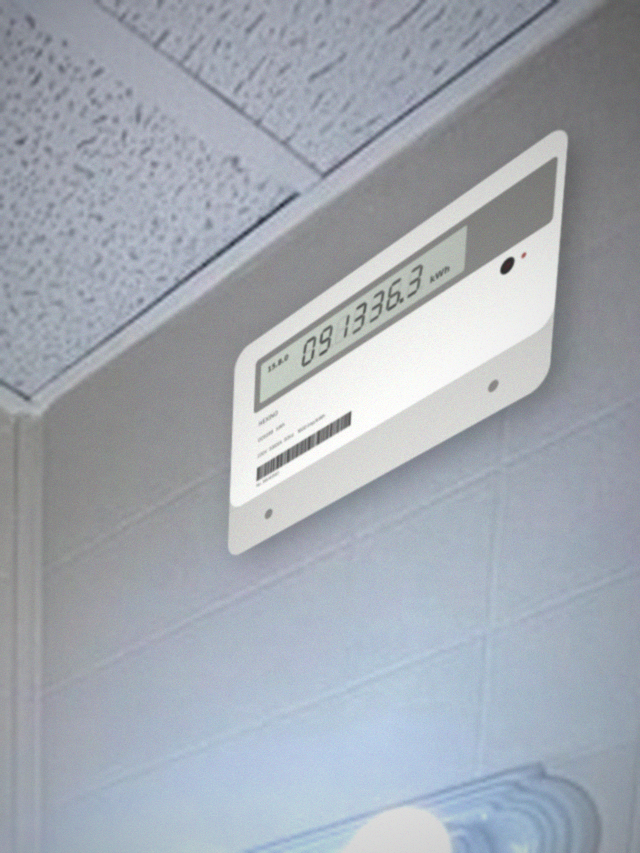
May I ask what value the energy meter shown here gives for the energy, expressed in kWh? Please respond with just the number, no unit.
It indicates 91336.3
